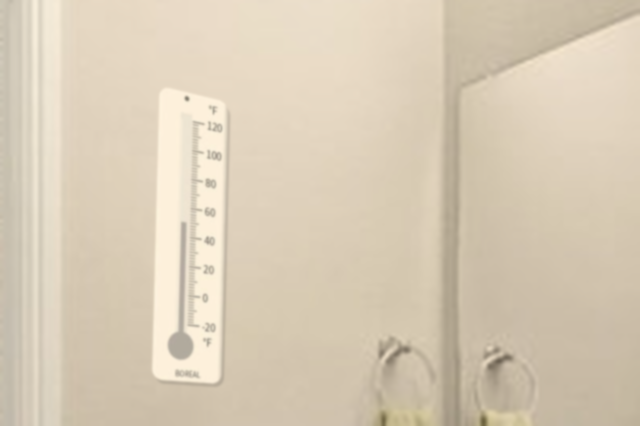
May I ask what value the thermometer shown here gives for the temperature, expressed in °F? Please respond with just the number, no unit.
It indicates 50
